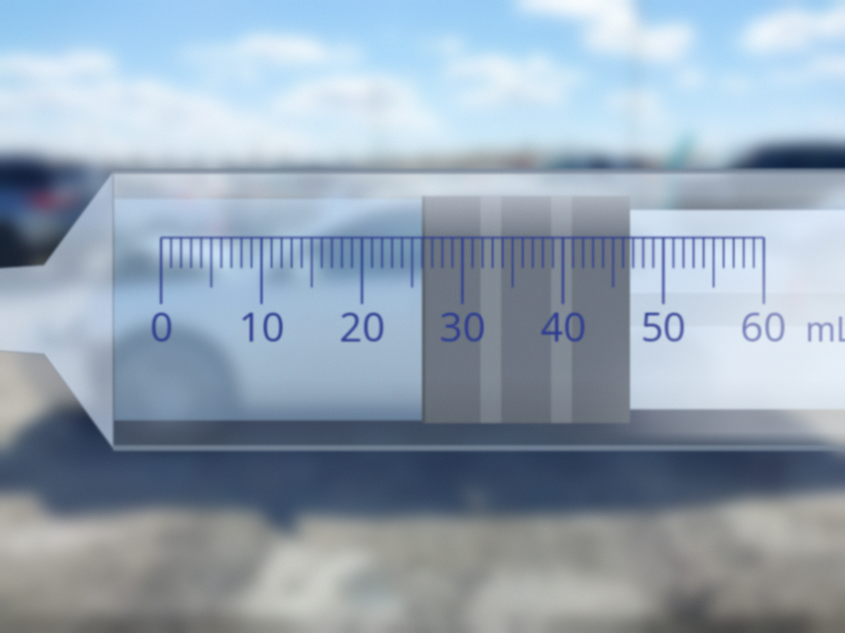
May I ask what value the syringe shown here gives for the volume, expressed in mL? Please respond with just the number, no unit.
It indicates 26
